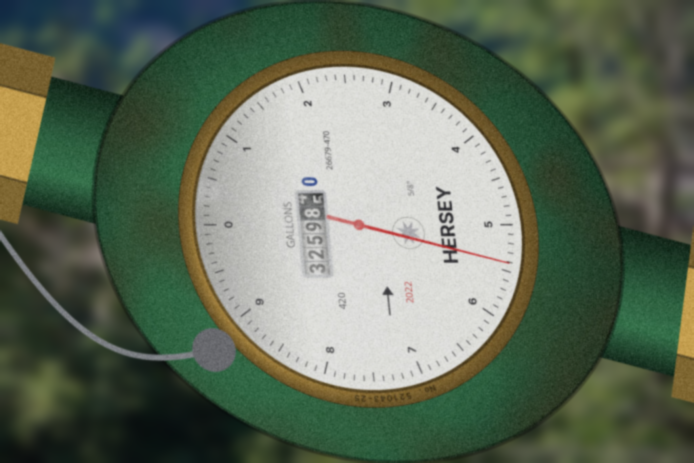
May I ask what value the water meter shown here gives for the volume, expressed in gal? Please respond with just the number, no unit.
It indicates 3259845.4
